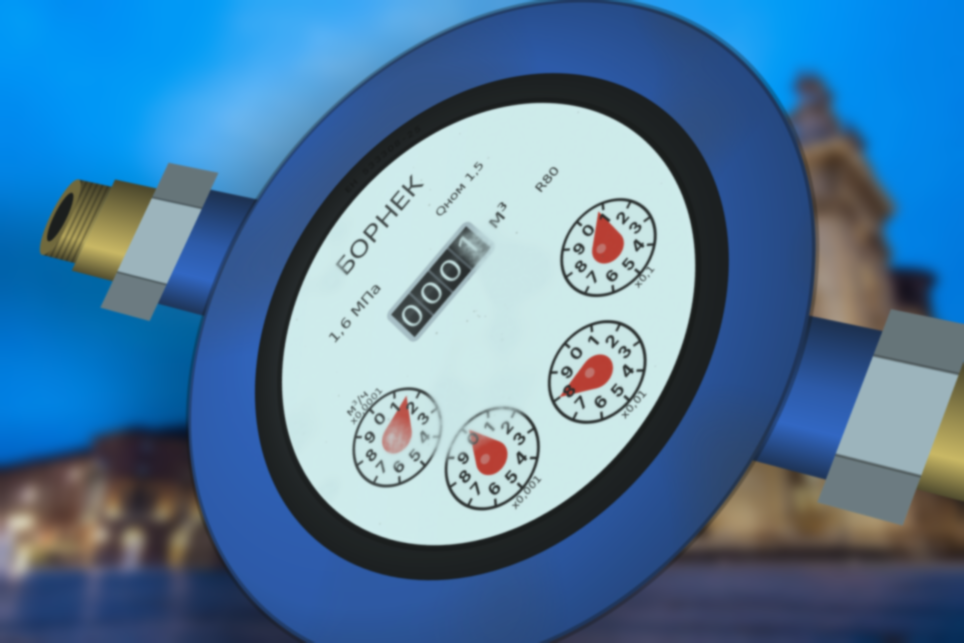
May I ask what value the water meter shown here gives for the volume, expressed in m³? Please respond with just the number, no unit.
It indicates 1.0801
